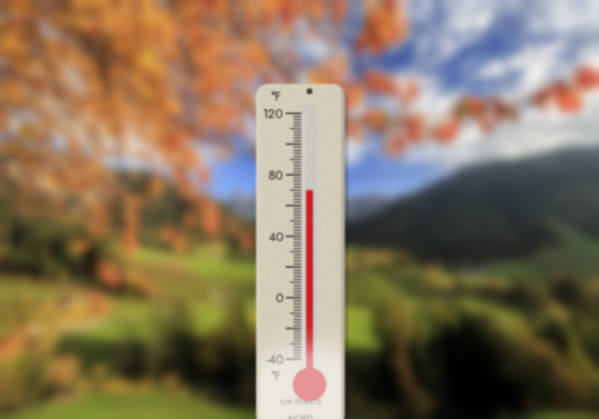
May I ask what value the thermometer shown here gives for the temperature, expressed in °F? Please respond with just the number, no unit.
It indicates 70
